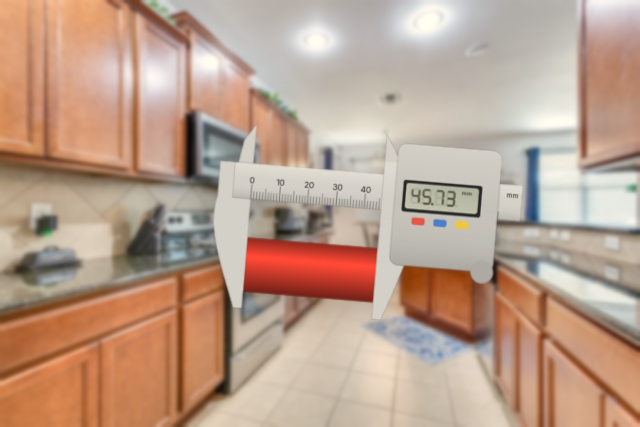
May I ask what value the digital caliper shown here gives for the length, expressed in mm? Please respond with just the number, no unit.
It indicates 45.73
